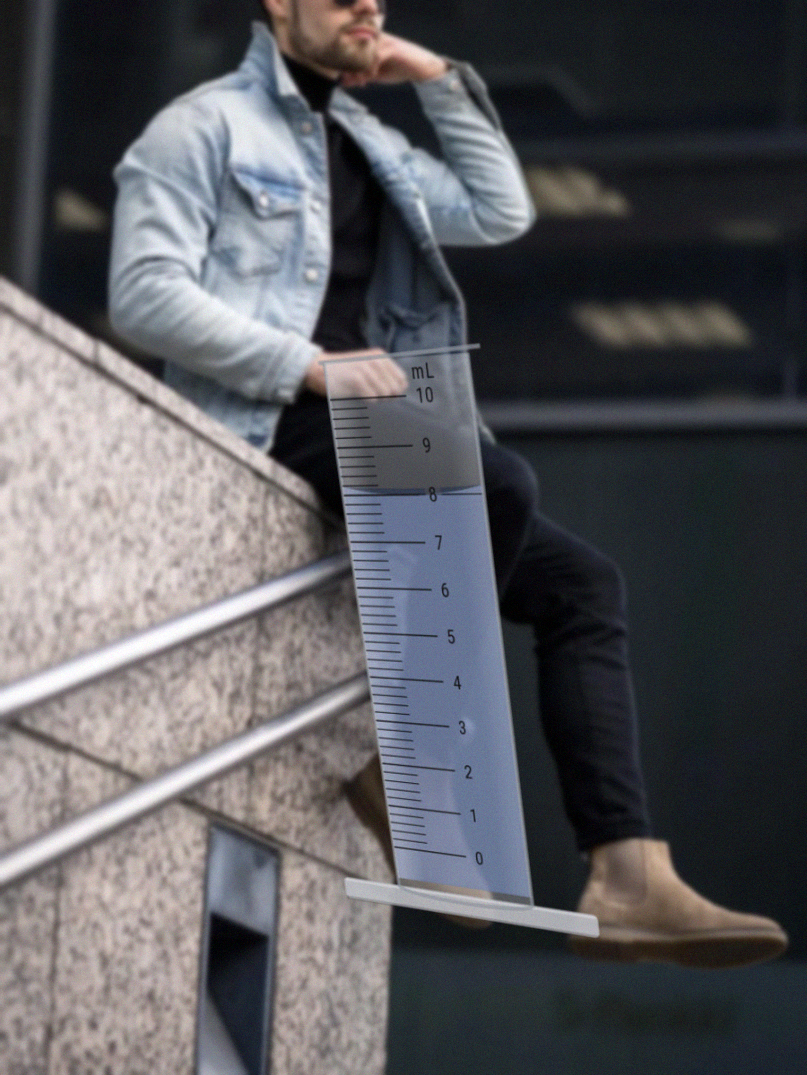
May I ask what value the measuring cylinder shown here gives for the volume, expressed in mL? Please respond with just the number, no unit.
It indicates 8
